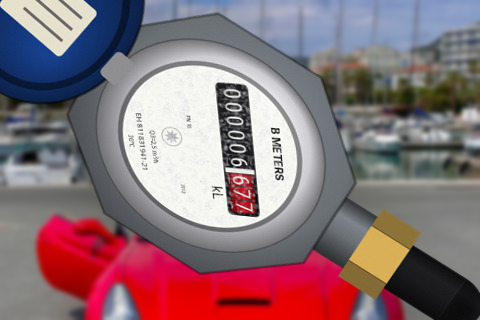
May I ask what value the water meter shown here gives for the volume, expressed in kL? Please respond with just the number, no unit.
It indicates 6.677
